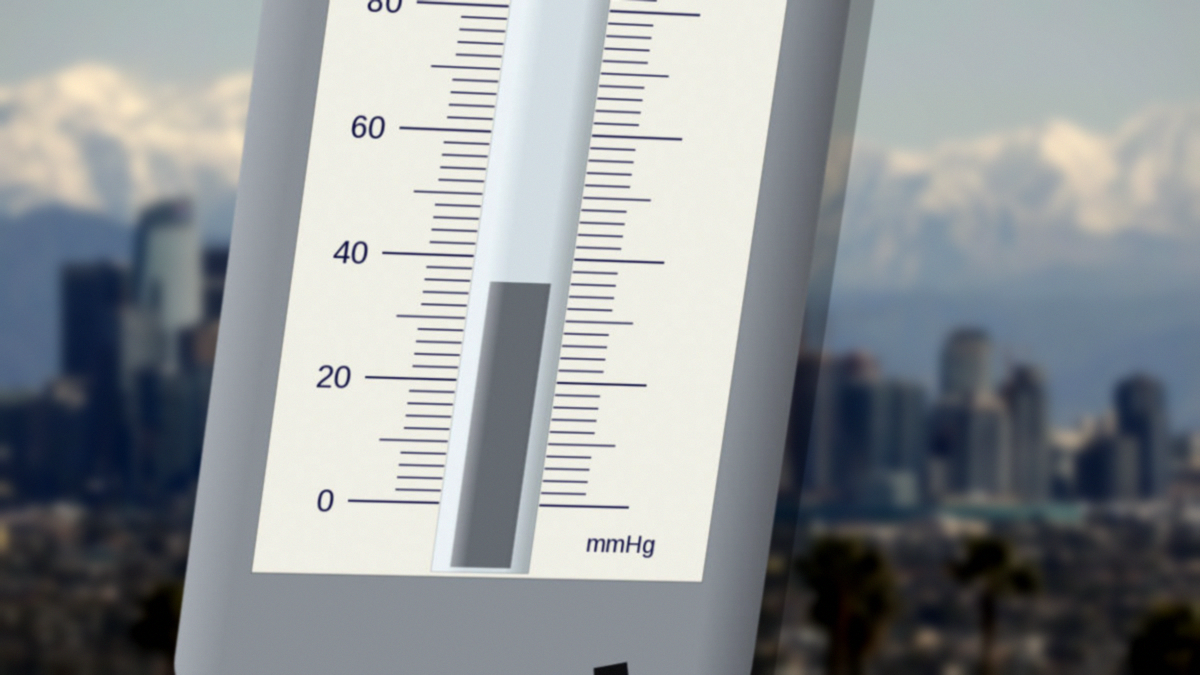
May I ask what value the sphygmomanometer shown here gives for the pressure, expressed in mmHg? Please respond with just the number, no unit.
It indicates 36
